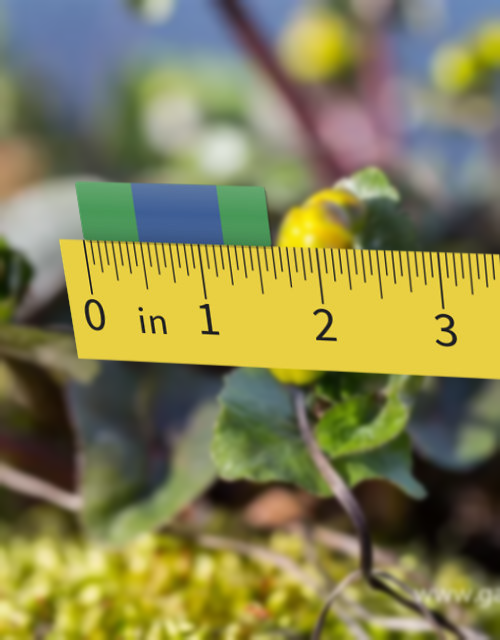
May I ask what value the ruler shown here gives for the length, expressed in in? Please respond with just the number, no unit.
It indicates 1.625
